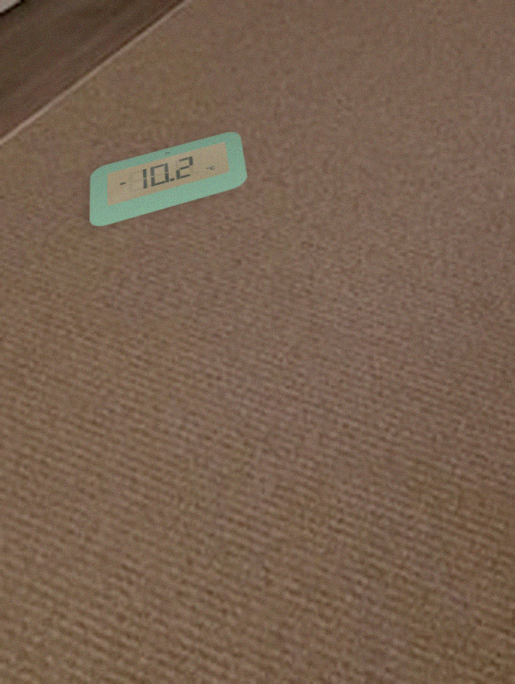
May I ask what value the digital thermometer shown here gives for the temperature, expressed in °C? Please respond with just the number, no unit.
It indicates -10.2
